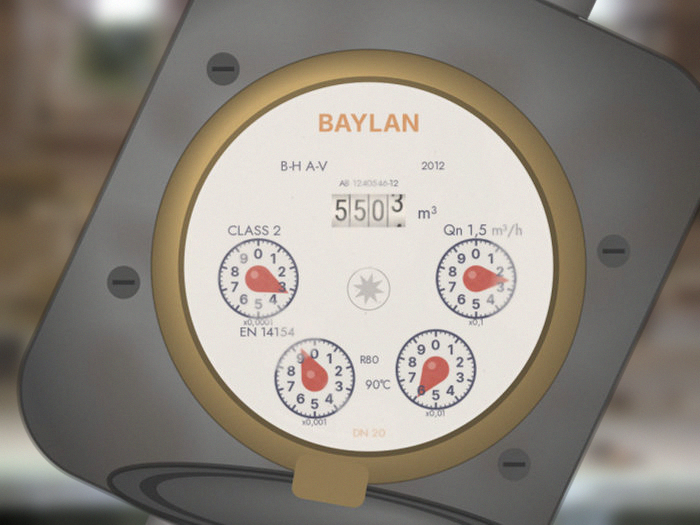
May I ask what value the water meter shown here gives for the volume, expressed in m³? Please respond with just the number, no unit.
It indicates 5503.2593
